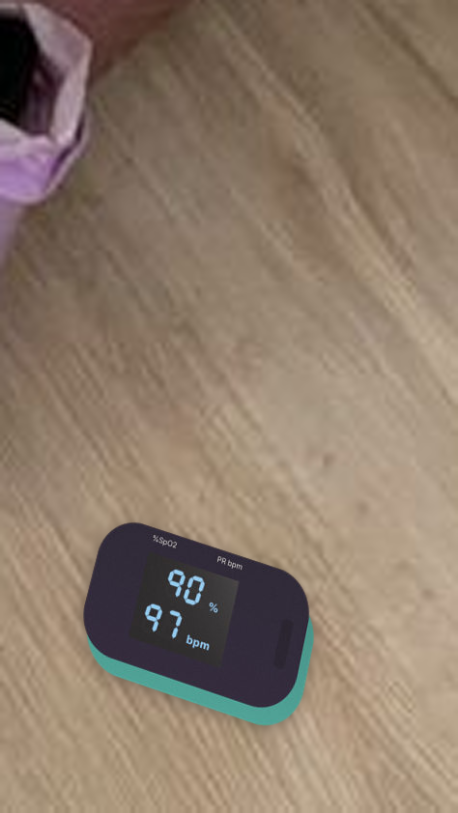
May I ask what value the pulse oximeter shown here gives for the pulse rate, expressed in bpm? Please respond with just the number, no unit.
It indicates 97
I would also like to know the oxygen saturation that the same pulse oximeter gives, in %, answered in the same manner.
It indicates 90
